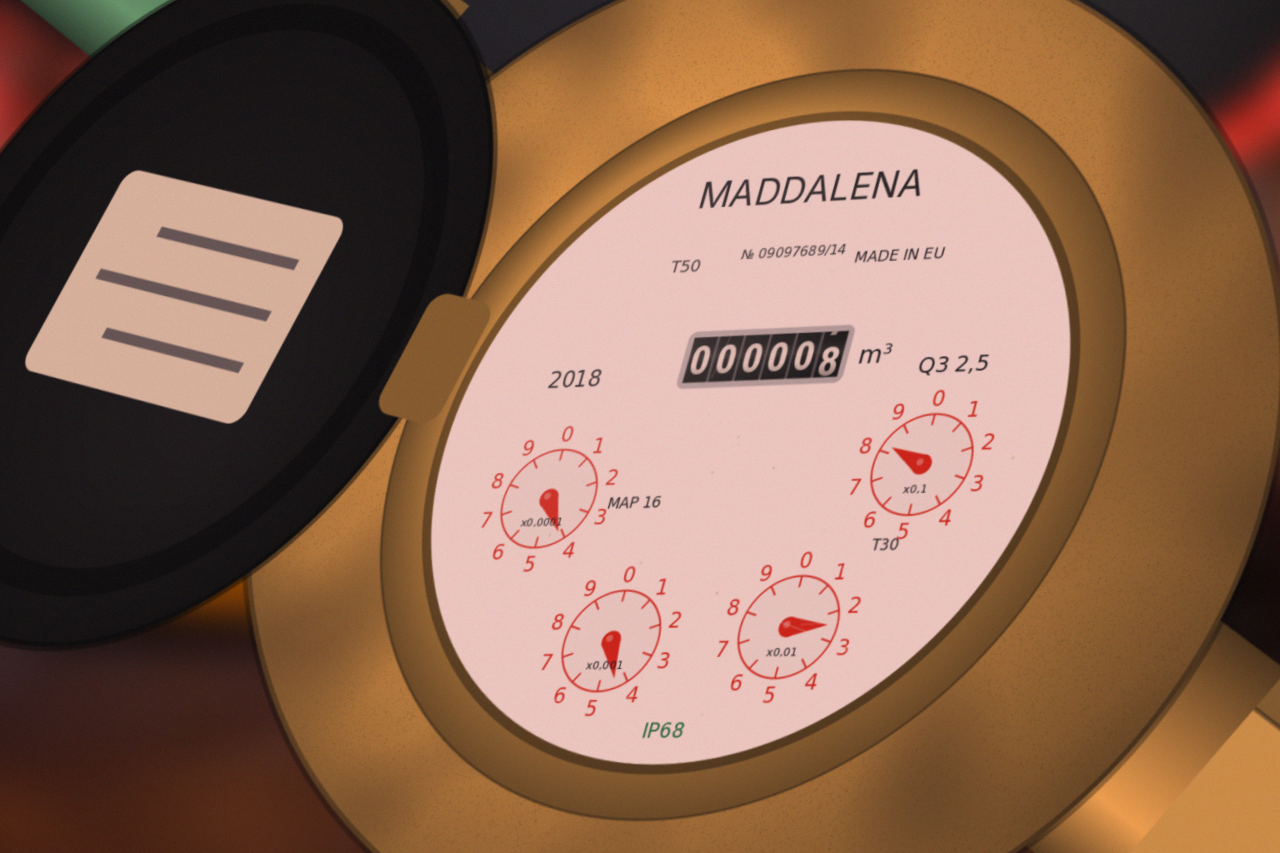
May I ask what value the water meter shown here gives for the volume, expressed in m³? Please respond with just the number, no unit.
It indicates 7.8244
